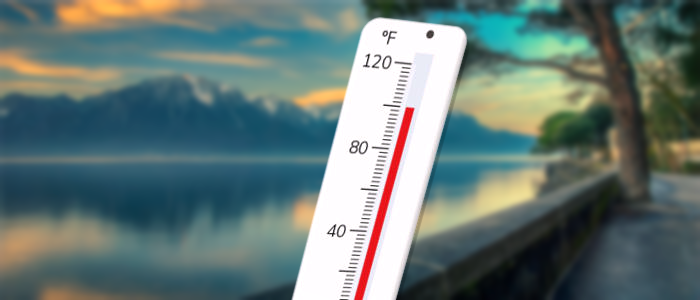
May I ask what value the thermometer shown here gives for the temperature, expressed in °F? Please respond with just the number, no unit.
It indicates 100
